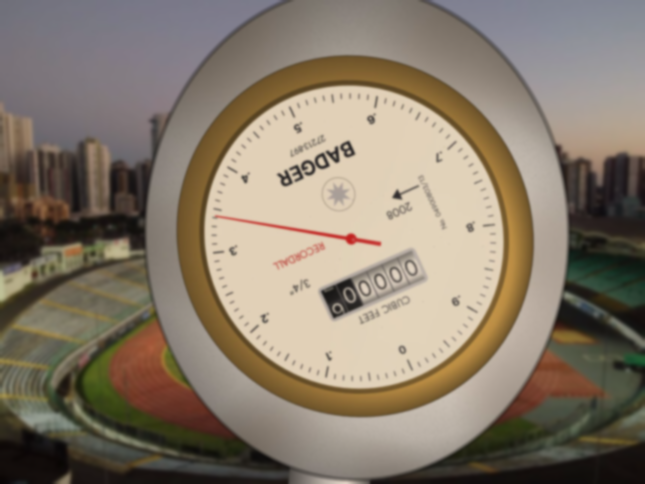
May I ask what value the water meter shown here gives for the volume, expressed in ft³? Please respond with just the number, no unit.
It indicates 6.34
